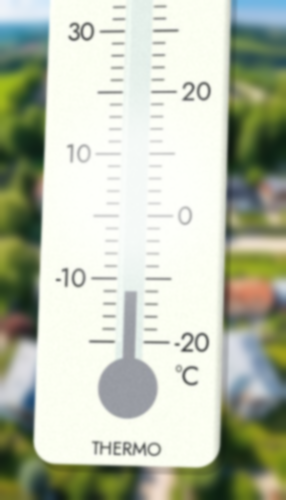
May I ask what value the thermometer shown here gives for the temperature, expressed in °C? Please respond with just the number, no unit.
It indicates -12
